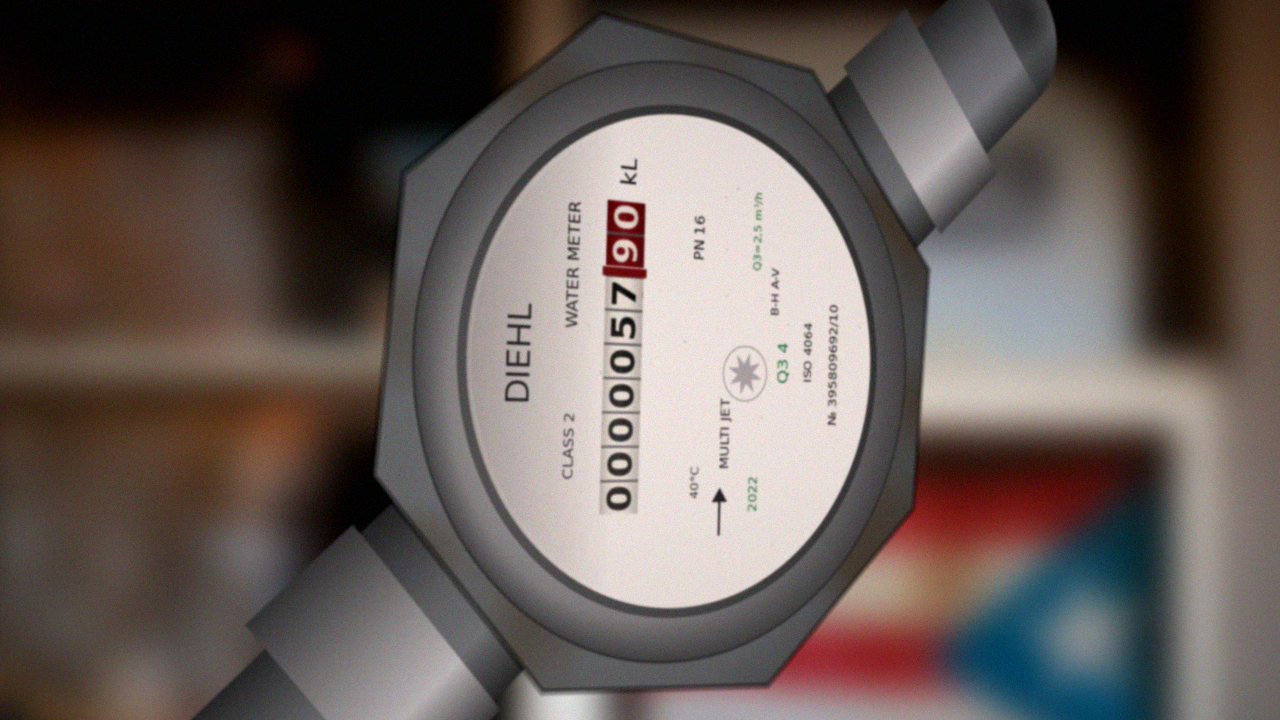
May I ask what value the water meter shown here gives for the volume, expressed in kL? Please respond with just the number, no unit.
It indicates 57.90
